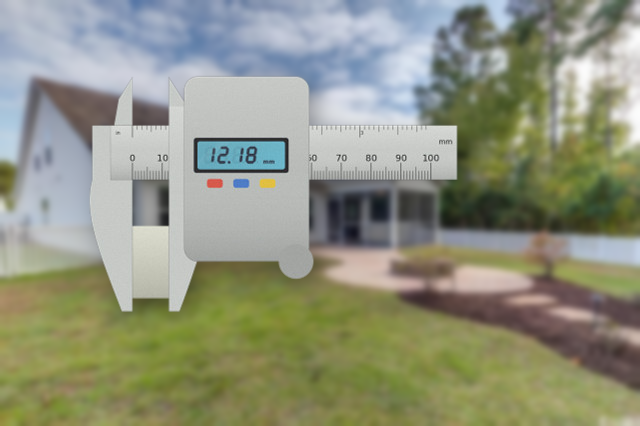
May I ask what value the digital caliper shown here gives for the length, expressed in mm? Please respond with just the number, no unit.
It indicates 12.18
